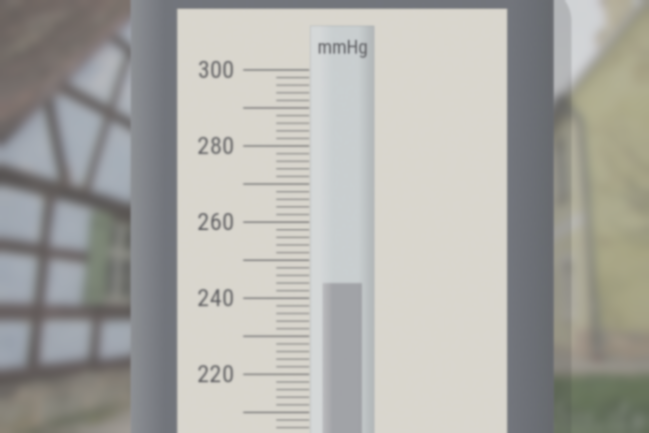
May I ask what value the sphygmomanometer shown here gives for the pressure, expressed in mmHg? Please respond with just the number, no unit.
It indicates 244
